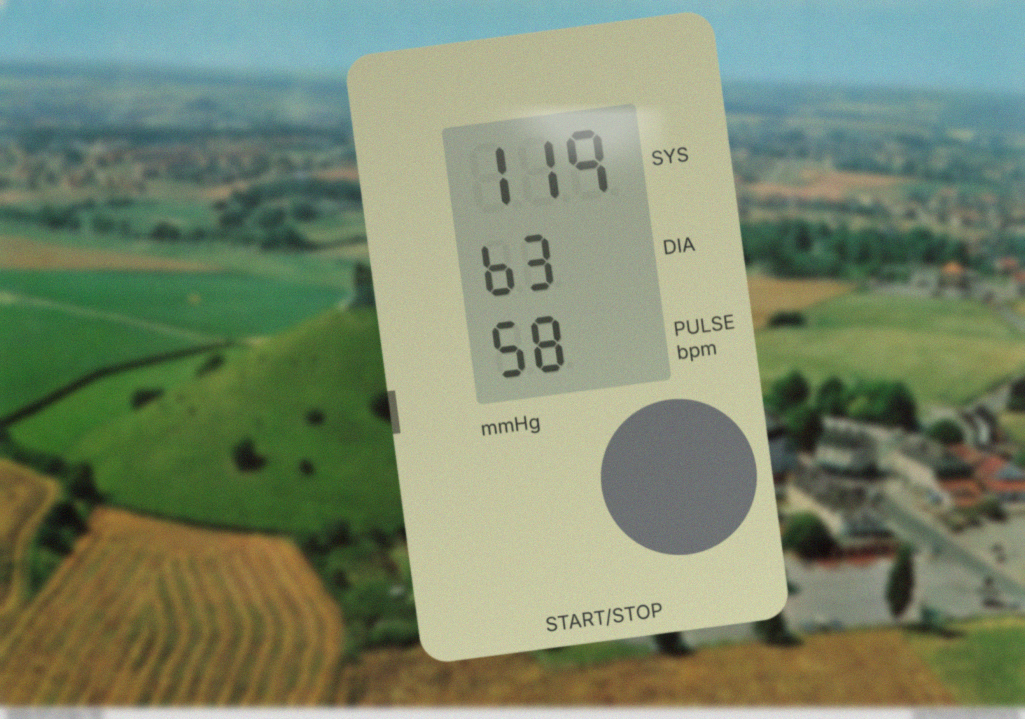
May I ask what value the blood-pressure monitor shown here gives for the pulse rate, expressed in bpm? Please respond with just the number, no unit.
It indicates 58
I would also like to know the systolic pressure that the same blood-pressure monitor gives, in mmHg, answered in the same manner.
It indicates 119
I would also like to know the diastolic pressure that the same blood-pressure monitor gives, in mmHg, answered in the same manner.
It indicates 63
